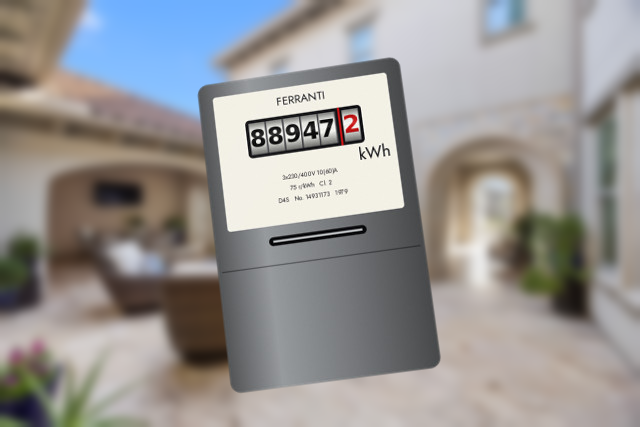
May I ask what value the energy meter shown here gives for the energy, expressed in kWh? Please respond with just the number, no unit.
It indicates 88947.2
